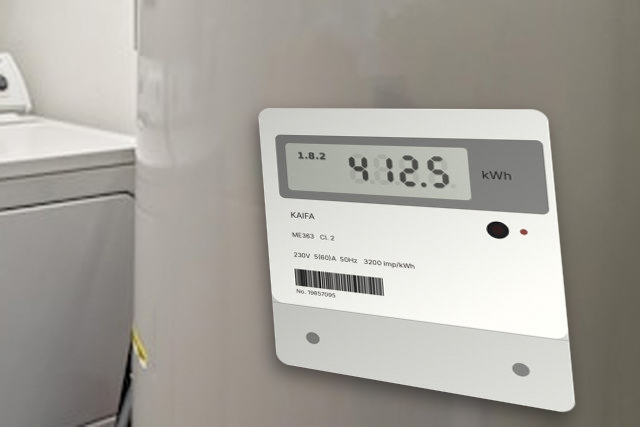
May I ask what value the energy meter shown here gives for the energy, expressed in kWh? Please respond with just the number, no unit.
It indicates 412.5
